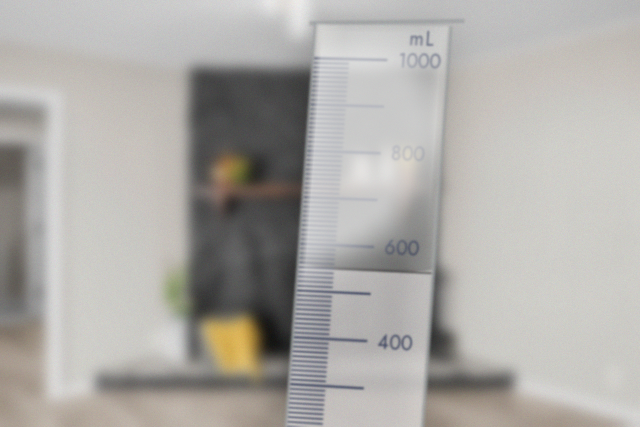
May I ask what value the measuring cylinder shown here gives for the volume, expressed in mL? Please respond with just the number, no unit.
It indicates 550
